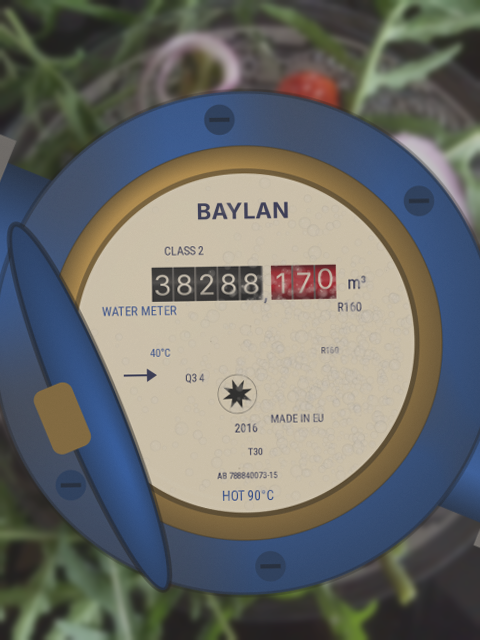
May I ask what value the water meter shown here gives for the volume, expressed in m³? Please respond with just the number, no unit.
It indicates 38288.170
